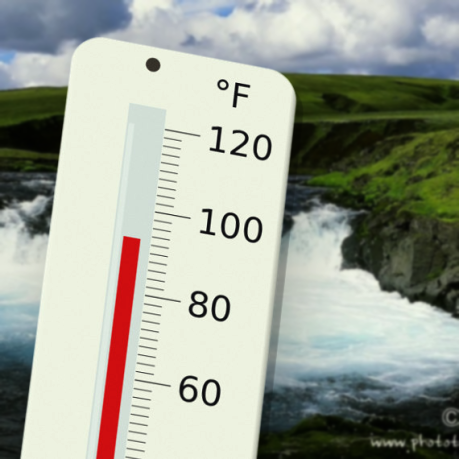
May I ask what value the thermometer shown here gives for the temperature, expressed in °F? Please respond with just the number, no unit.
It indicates 93
